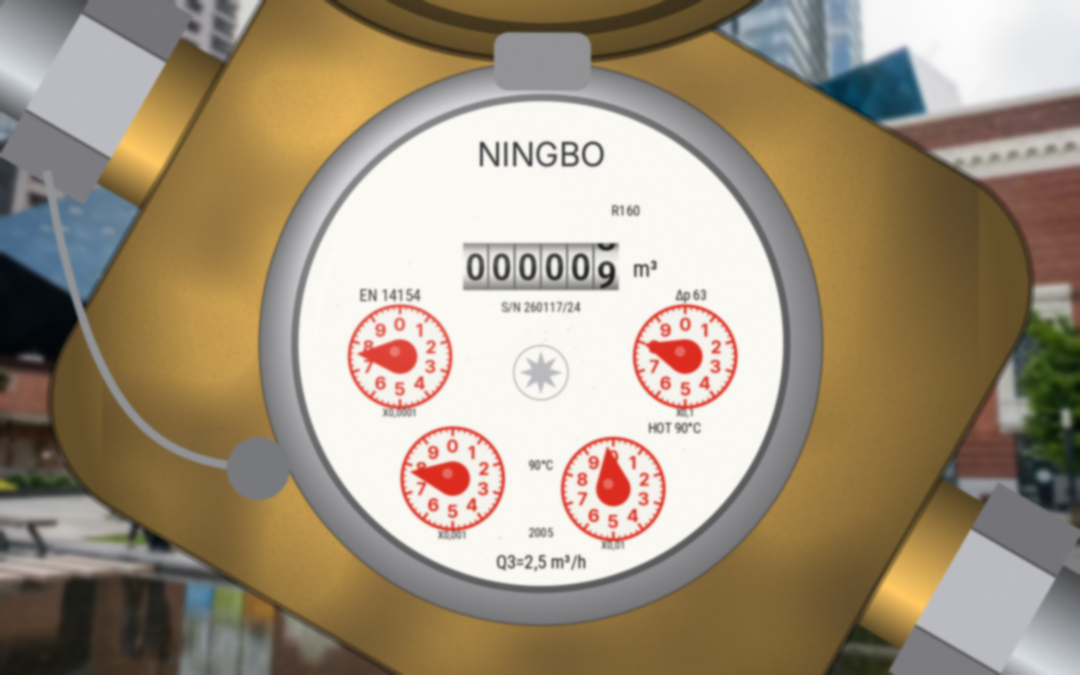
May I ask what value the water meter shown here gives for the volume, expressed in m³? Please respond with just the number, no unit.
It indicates 8.7977
